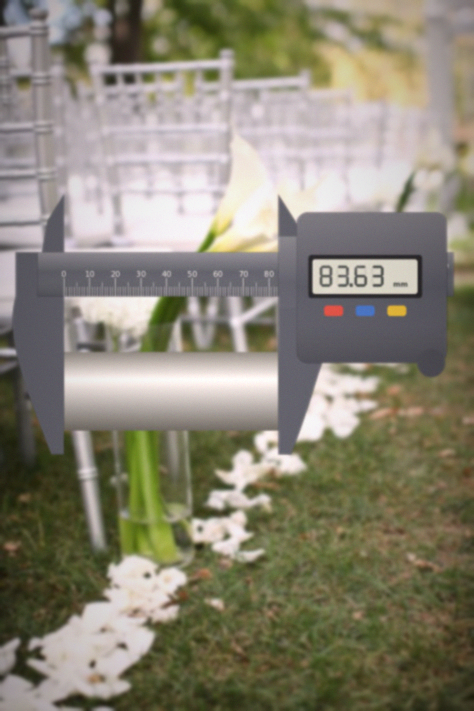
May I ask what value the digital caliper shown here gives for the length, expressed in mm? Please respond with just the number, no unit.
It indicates 83.63
